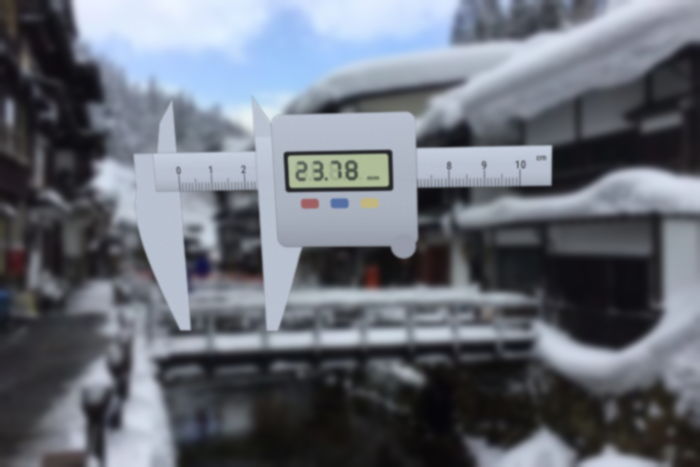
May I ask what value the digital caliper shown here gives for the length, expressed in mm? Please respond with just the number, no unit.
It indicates 23.78
